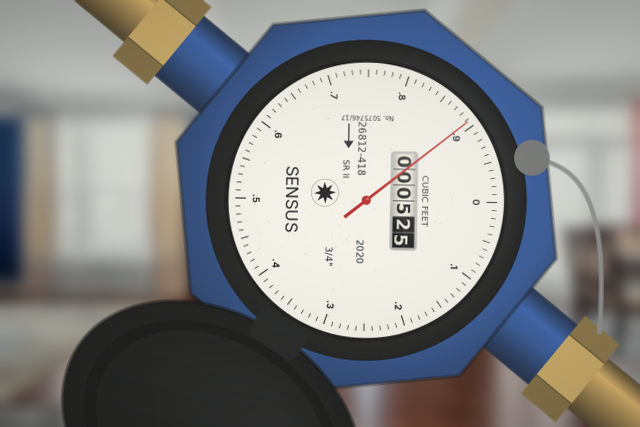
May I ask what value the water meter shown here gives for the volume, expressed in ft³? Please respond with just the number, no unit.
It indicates 524.89
